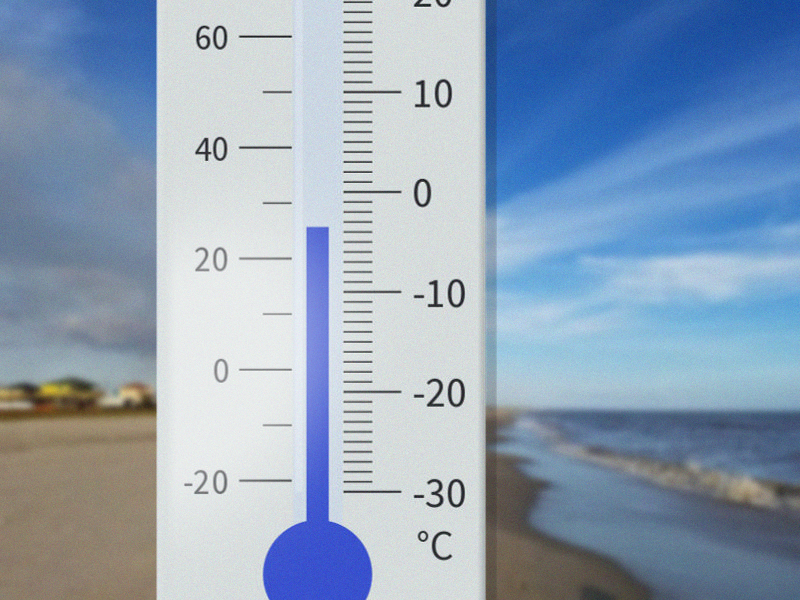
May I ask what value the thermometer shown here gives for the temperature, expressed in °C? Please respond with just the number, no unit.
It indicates -3.5
